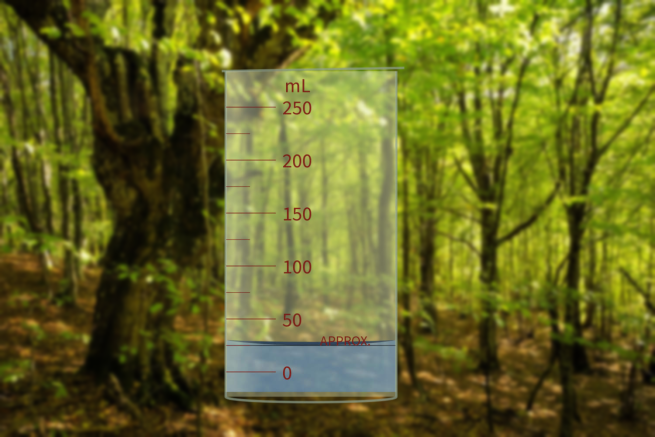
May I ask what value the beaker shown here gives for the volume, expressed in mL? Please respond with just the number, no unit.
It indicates 25
